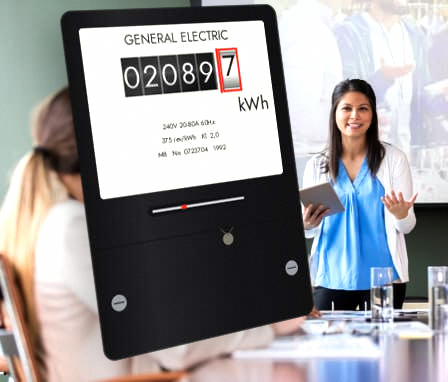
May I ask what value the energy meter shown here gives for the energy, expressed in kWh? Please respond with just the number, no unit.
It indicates 2089.7
